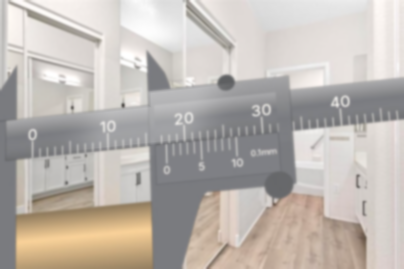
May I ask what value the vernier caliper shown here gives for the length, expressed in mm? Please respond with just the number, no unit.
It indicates 17.6
